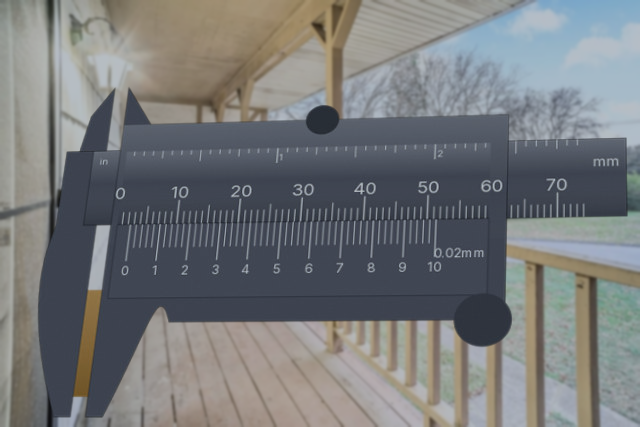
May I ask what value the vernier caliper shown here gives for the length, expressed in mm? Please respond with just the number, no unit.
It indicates 2.4
